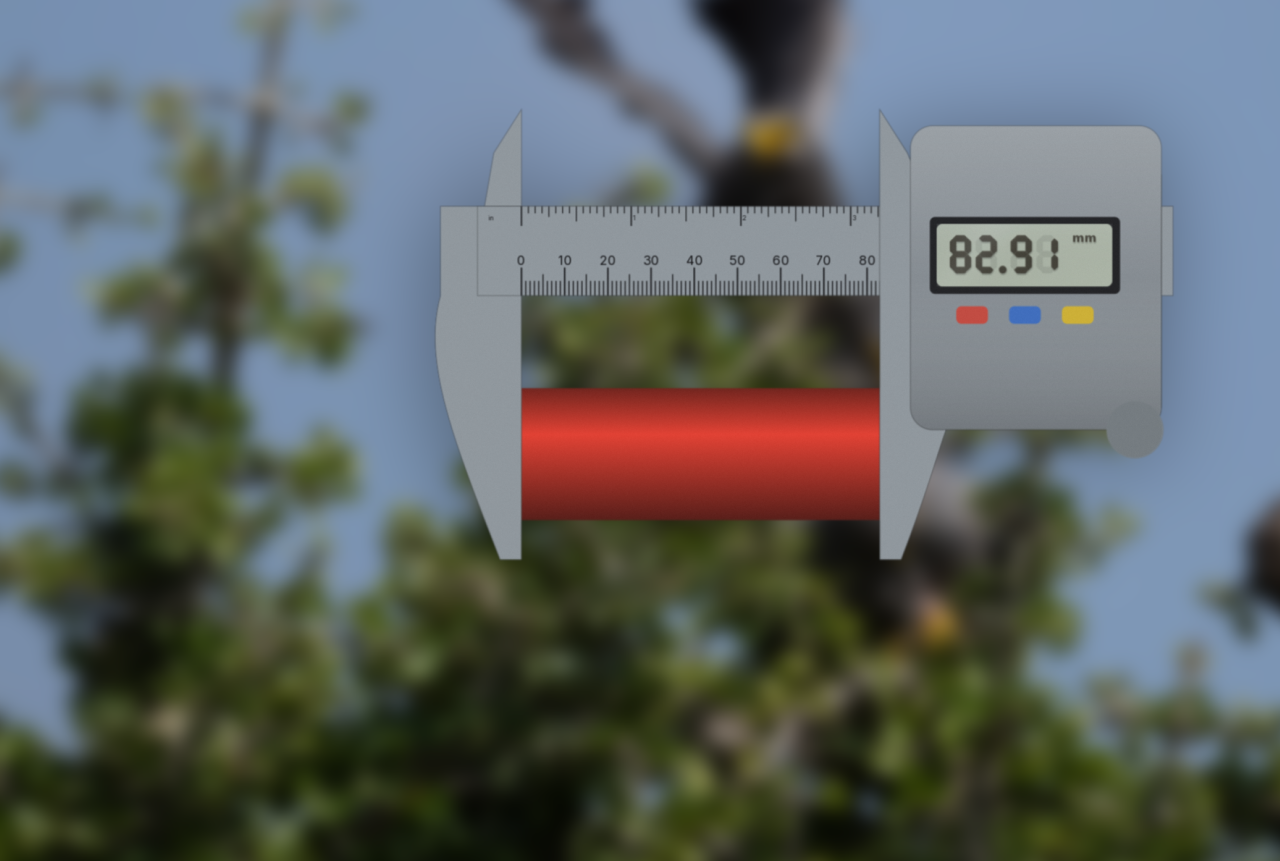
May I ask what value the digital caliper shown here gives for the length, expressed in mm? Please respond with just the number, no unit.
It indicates 82.91
